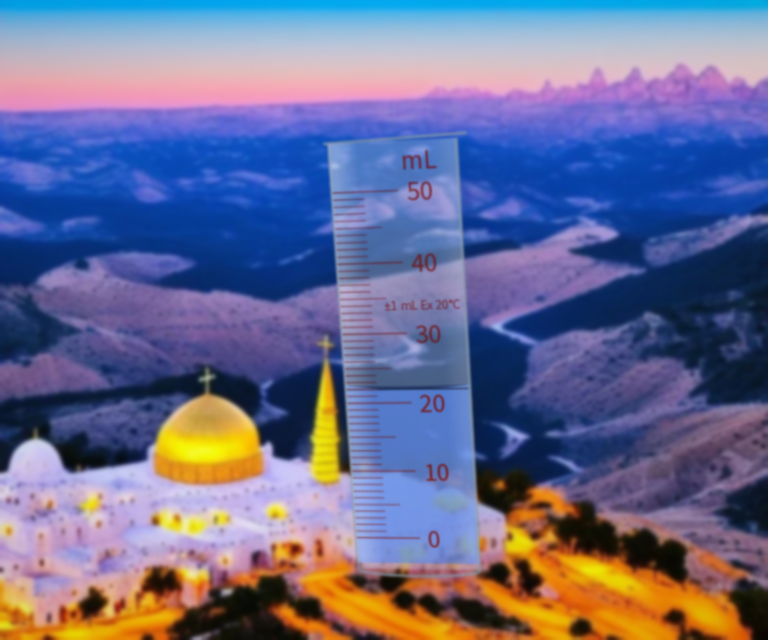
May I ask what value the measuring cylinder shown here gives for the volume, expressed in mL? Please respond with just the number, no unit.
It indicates 22
